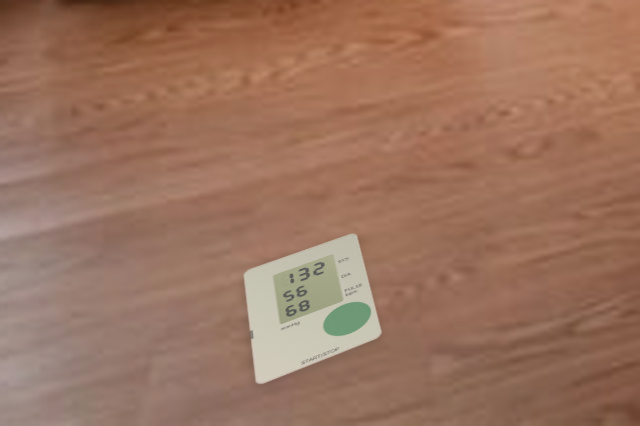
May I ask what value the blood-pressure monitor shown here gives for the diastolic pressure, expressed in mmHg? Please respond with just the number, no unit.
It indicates 56
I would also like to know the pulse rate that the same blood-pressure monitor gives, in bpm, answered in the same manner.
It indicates 68
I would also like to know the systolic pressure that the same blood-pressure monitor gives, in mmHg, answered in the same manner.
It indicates 132
